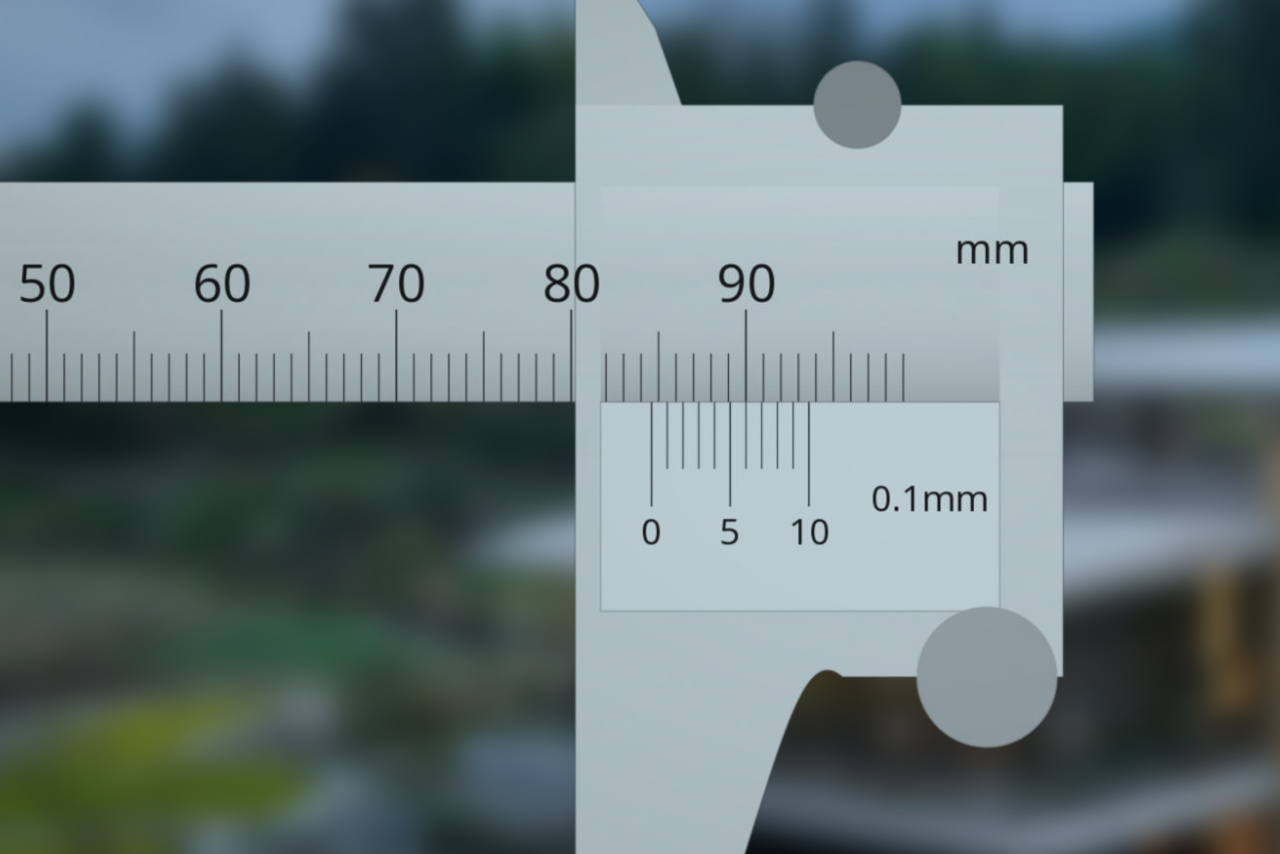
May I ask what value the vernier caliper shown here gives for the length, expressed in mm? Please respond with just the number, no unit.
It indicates 84.6
